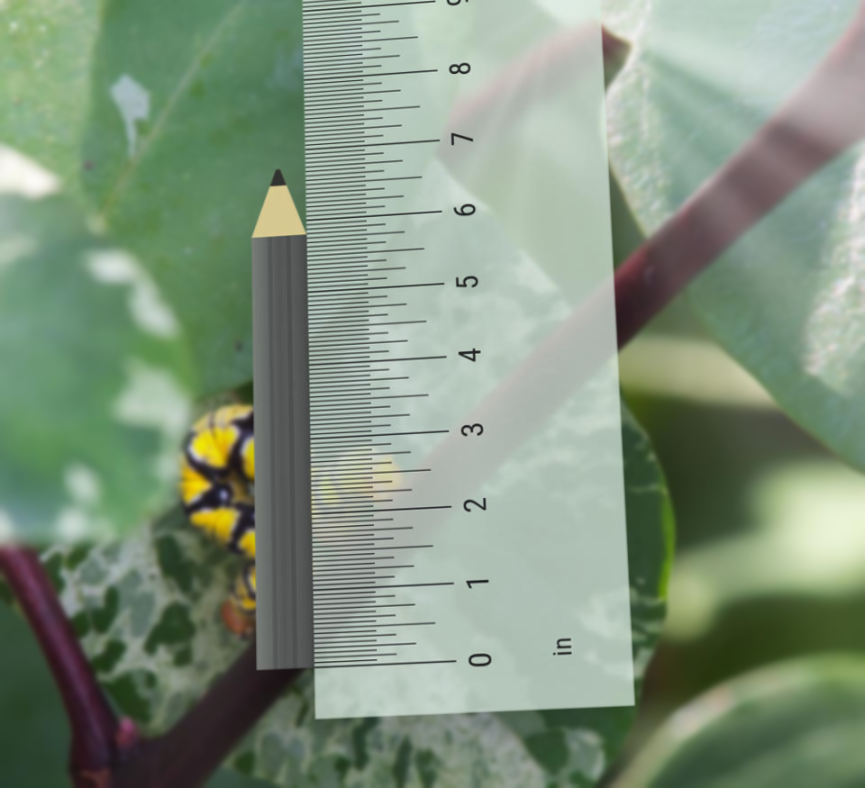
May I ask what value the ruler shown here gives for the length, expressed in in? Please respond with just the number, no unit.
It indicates 6.75
